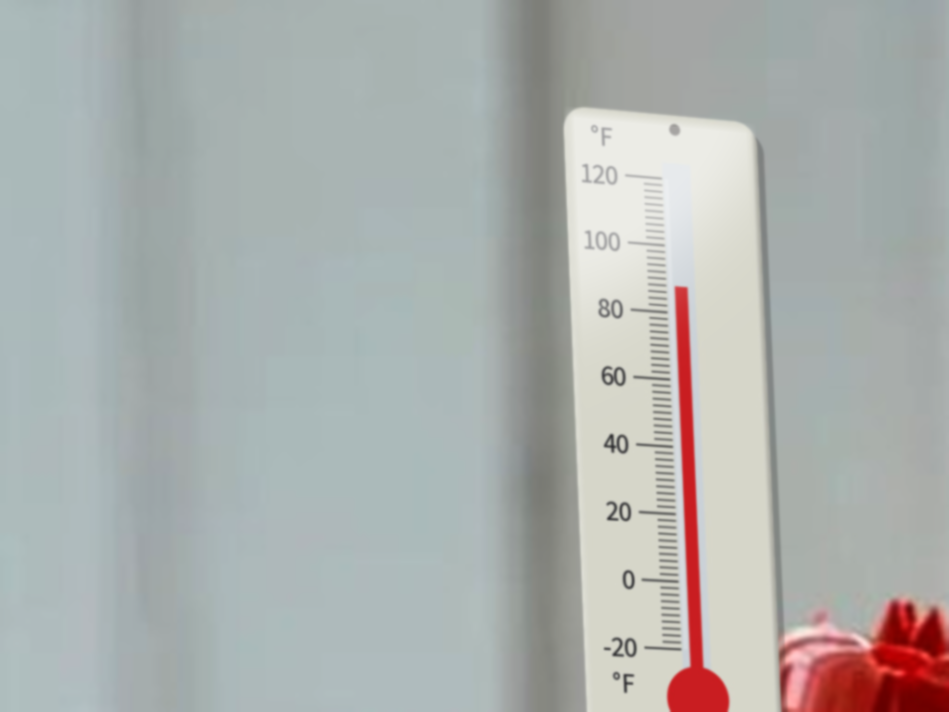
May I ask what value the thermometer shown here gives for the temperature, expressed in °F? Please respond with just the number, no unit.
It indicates 88
